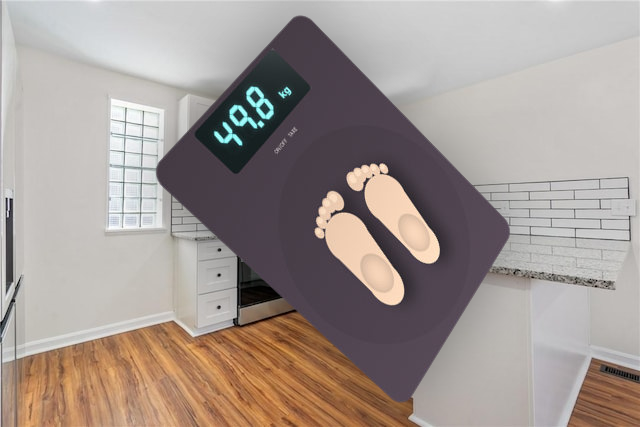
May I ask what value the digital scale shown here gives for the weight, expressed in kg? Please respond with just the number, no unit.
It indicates 49.8
